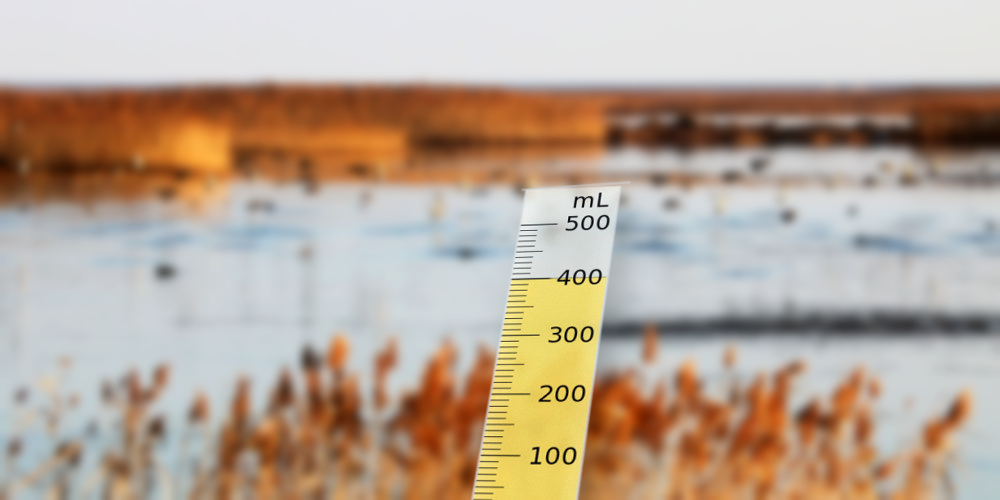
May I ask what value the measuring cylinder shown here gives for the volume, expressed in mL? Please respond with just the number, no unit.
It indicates 400
